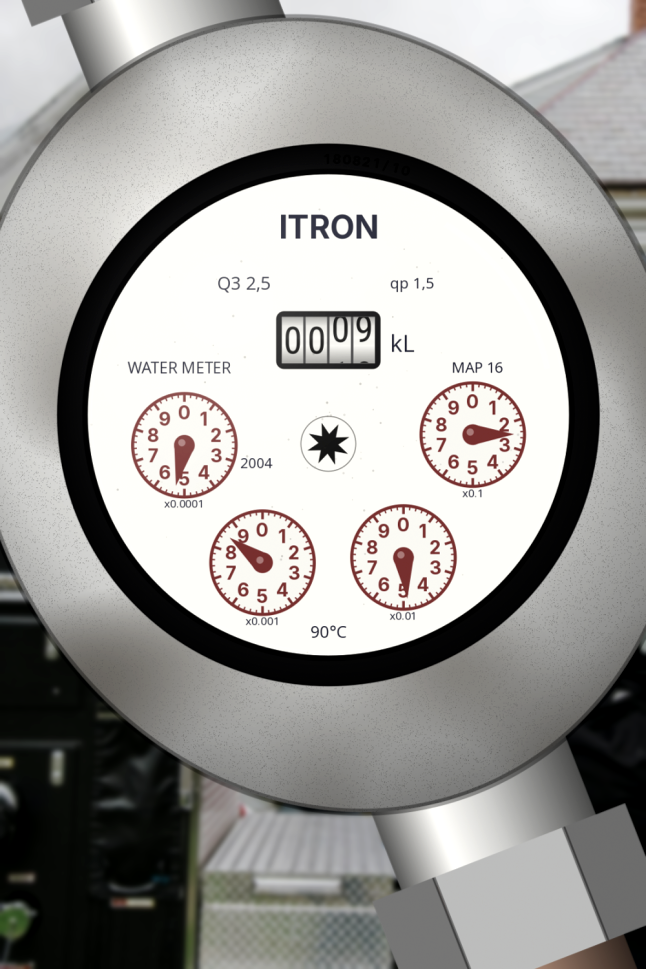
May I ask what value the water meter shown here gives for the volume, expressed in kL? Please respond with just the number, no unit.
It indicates 9.2485
